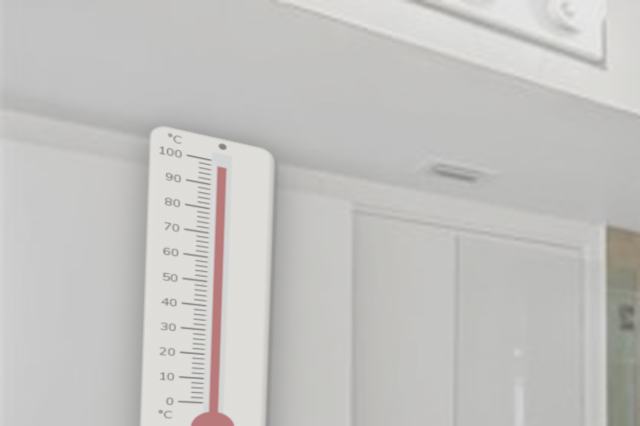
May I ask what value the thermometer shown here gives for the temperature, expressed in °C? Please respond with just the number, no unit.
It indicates 98
